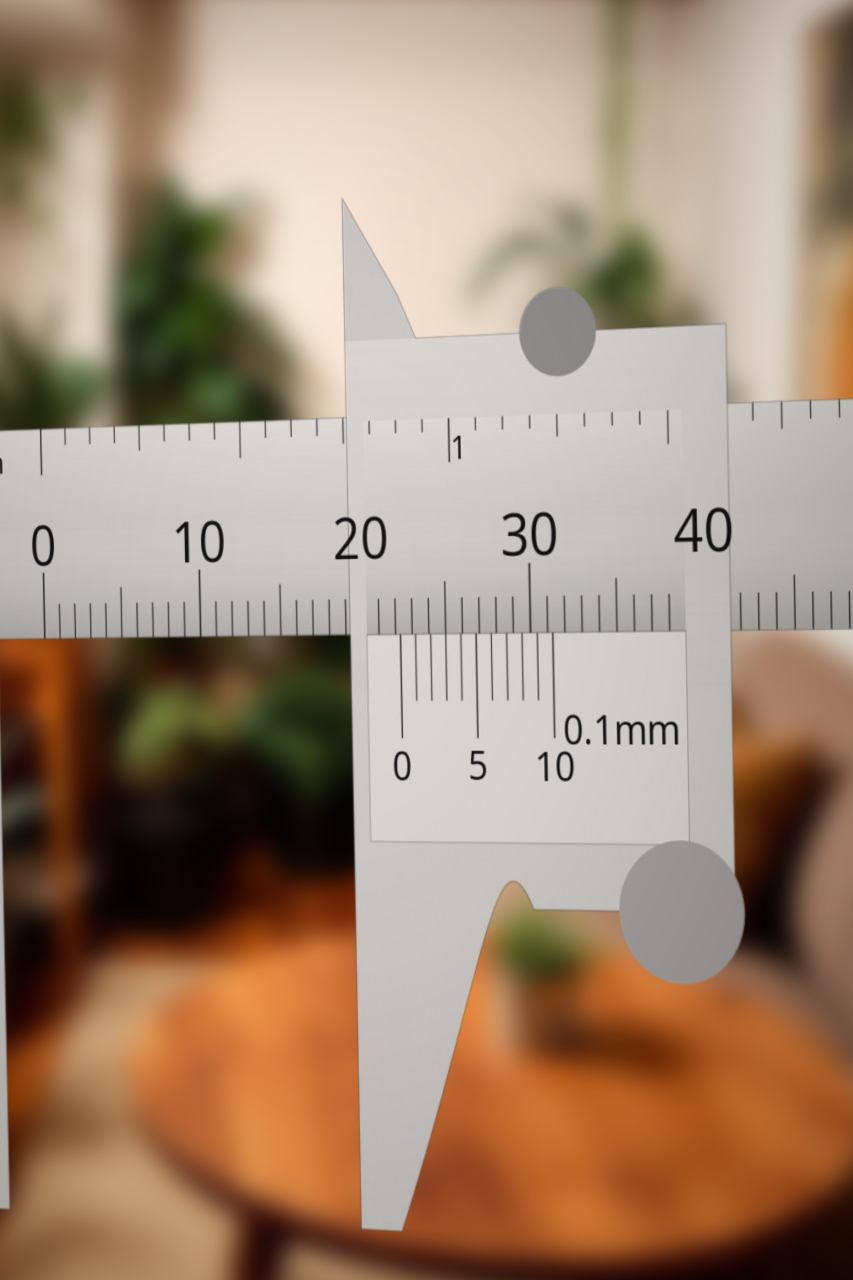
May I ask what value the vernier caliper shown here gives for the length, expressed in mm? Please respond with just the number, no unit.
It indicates 22.3
